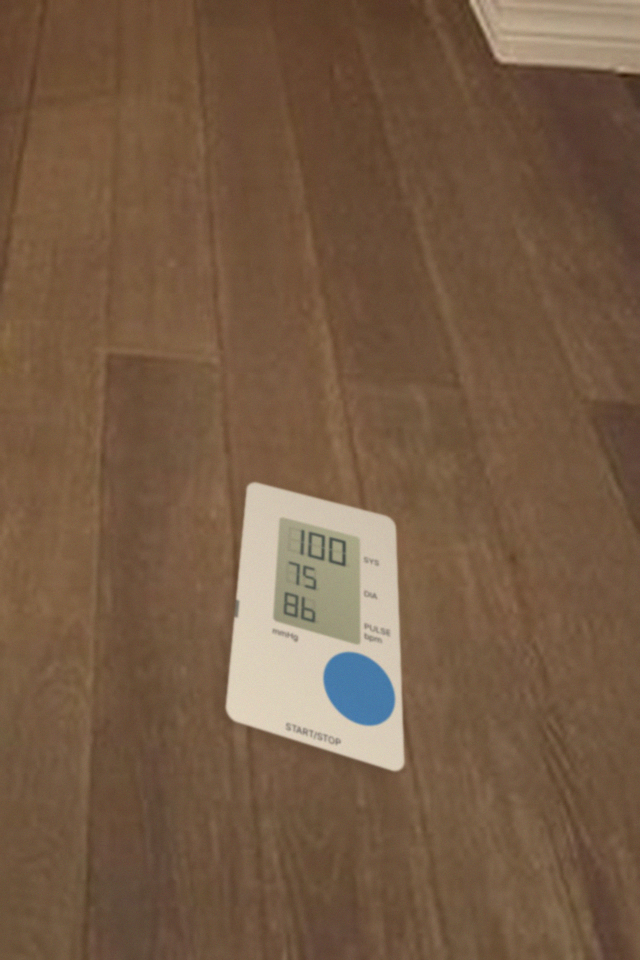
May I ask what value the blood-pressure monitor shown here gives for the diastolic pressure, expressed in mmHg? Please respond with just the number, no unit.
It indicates 75
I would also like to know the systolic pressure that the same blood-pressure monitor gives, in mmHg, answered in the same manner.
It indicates 100
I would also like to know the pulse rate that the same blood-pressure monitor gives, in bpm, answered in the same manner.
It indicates 86
